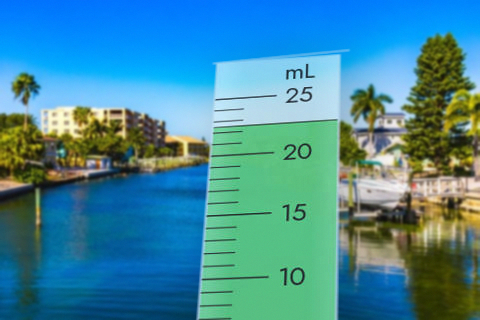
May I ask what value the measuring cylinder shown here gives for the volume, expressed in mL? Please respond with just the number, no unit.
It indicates 22.5
